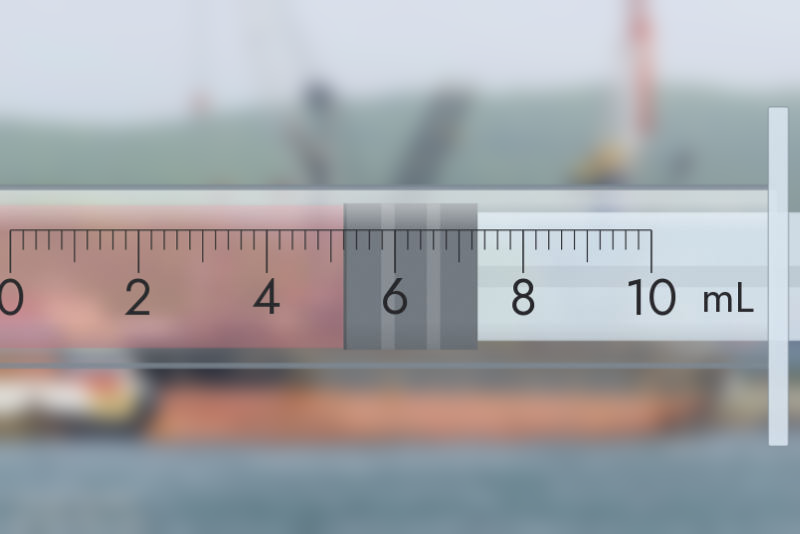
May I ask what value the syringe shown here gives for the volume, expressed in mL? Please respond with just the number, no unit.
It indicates 5.2
